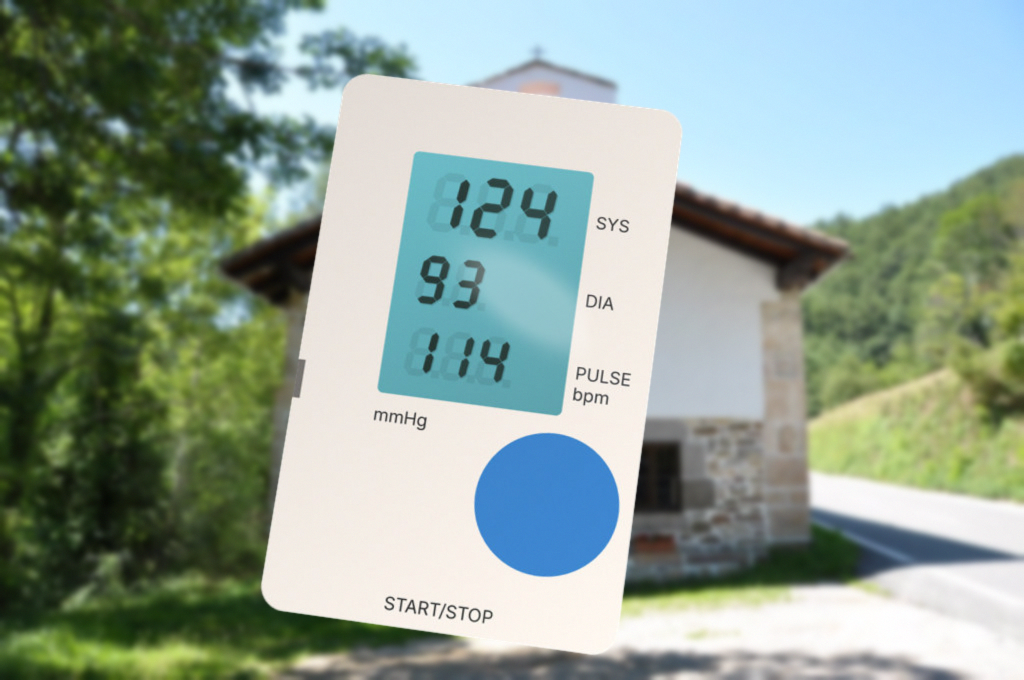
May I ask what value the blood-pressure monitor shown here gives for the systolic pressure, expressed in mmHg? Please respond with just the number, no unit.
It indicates 124
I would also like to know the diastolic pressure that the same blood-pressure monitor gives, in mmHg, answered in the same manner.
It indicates 93
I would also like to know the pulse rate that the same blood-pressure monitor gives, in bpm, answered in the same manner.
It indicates 114
